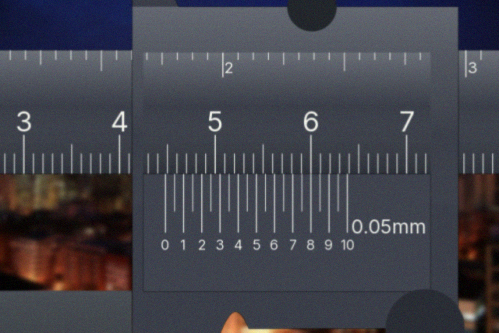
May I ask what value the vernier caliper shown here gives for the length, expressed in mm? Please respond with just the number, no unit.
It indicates 44.8
